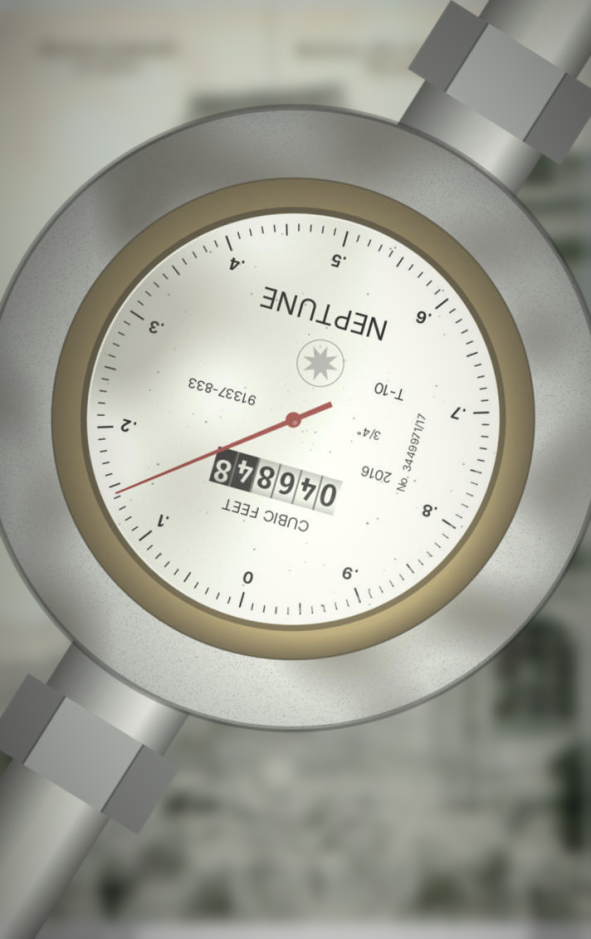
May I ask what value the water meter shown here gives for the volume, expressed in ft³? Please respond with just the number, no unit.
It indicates 46848.14
